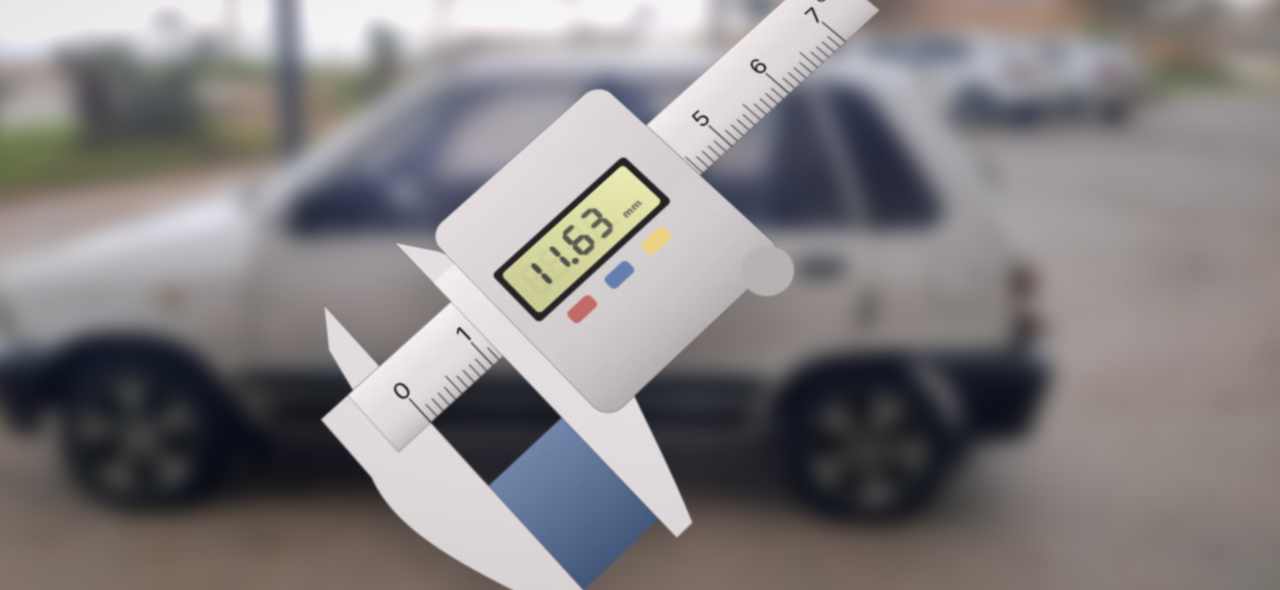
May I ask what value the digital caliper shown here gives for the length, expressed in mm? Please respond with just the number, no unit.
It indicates 11.63
